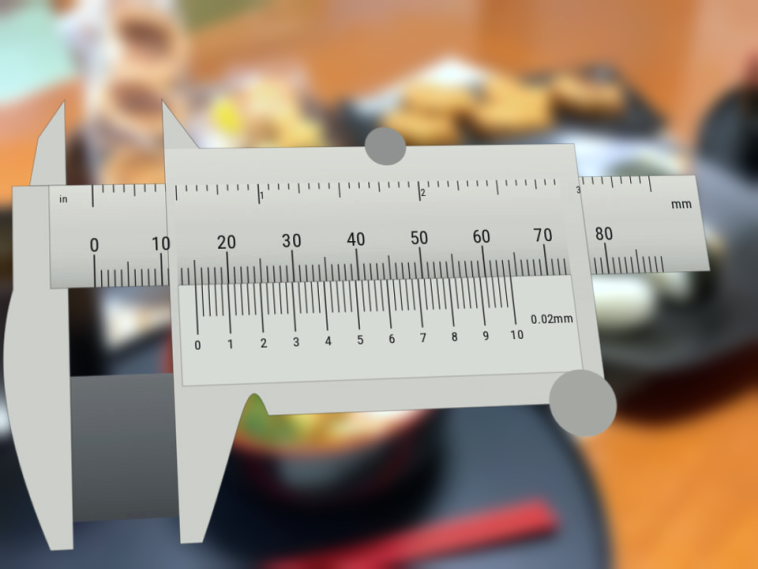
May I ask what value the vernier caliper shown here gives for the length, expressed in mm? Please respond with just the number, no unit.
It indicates 15.0
